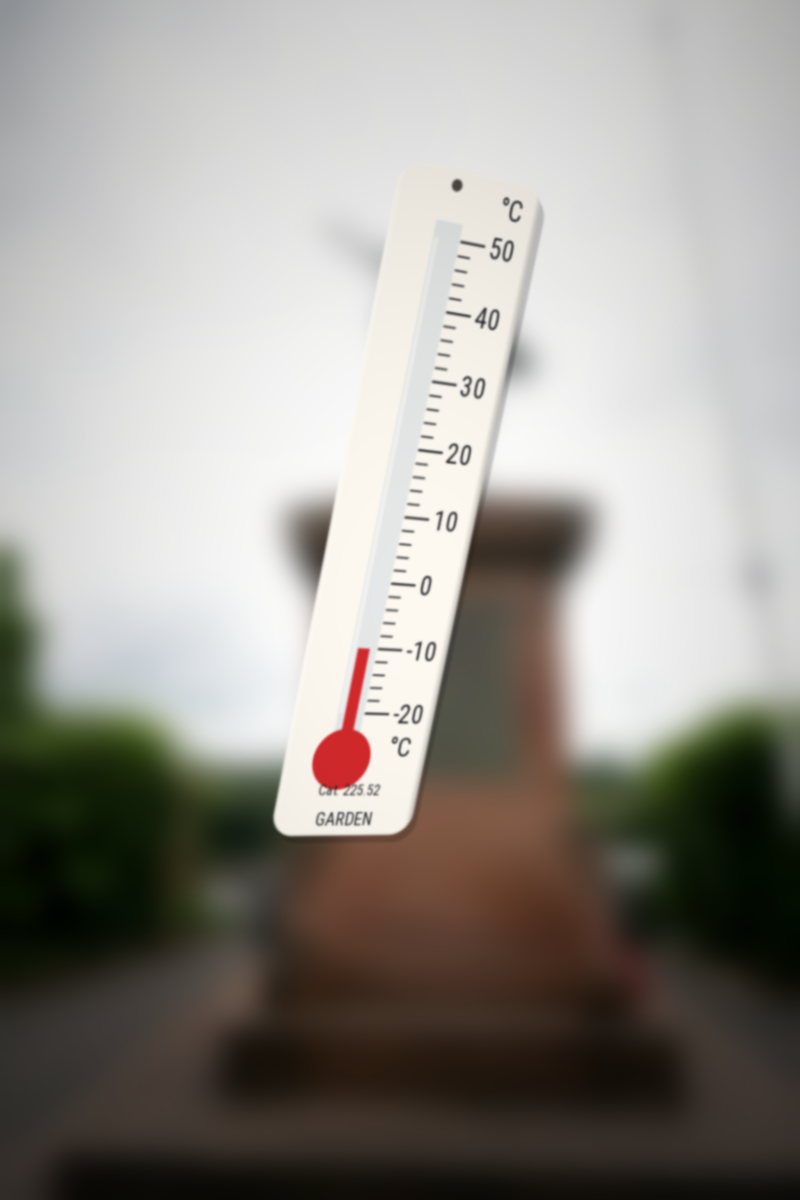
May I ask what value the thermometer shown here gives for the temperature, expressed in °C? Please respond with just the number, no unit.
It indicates -10
